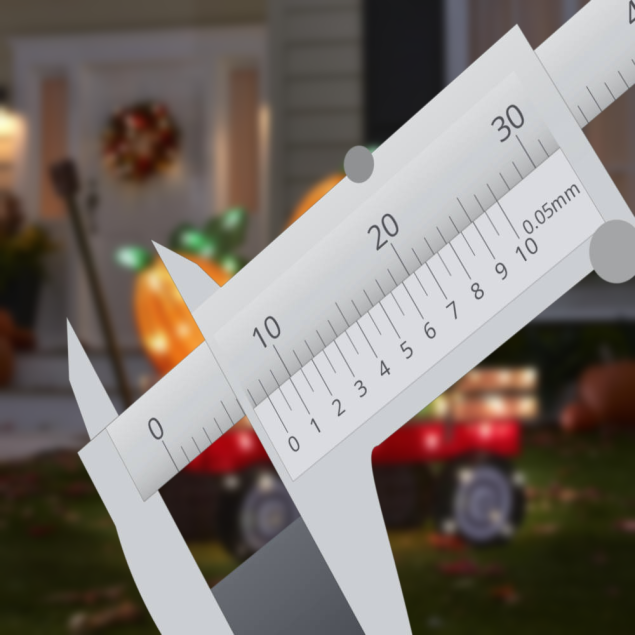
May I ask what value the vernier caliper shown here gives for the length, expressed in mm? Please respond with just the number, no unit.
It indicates 8.0
